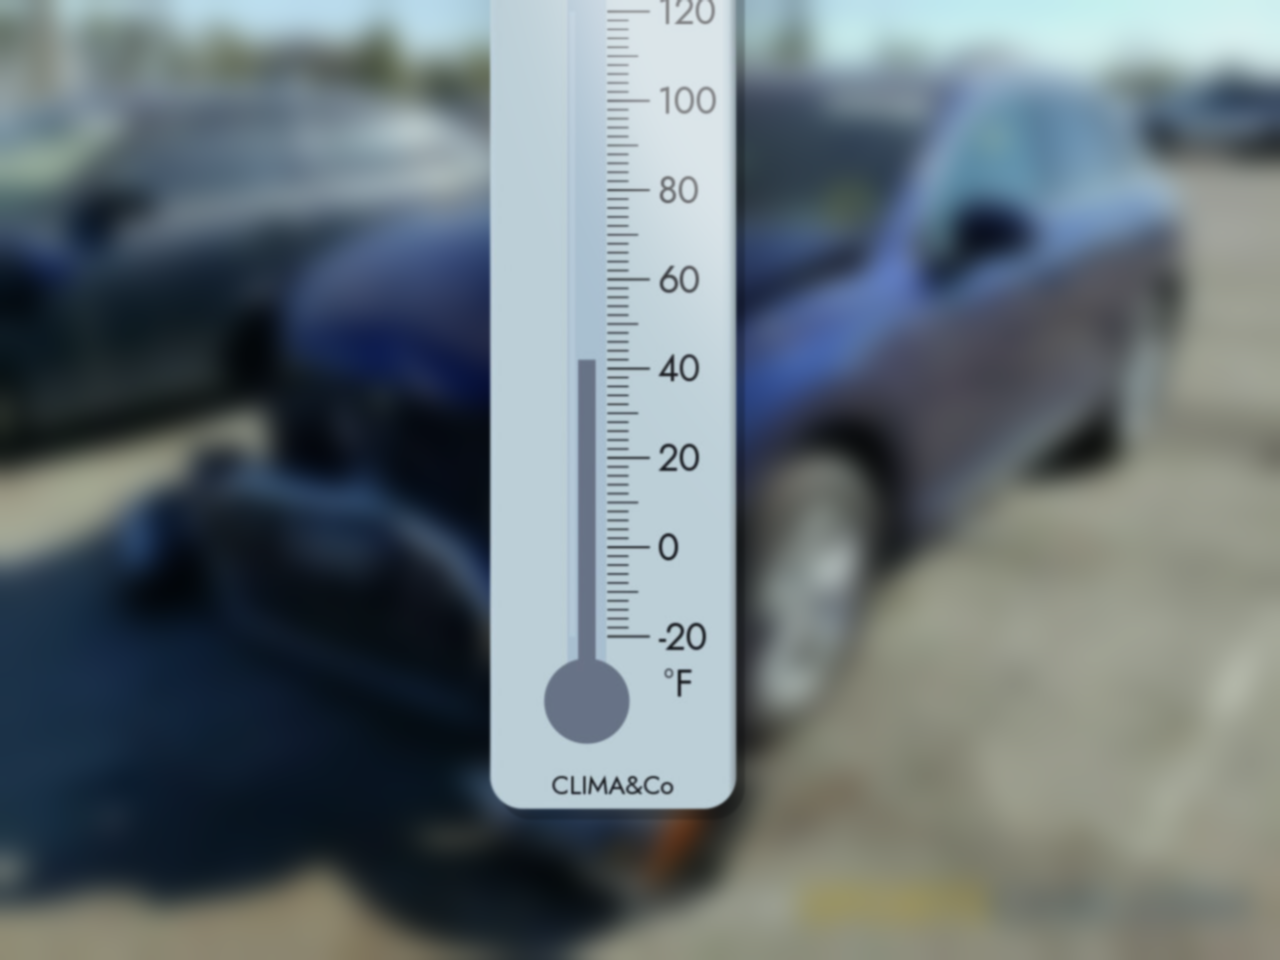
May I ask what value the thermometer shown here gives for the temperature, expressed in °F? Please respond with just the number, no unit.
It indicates 42
